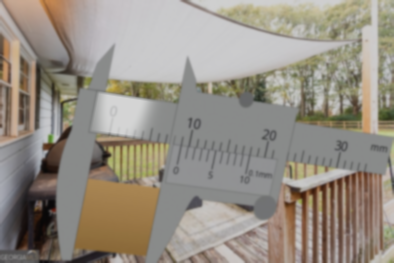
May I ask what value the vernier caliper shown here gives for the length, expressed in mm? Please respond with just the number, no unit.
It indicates 9.0
